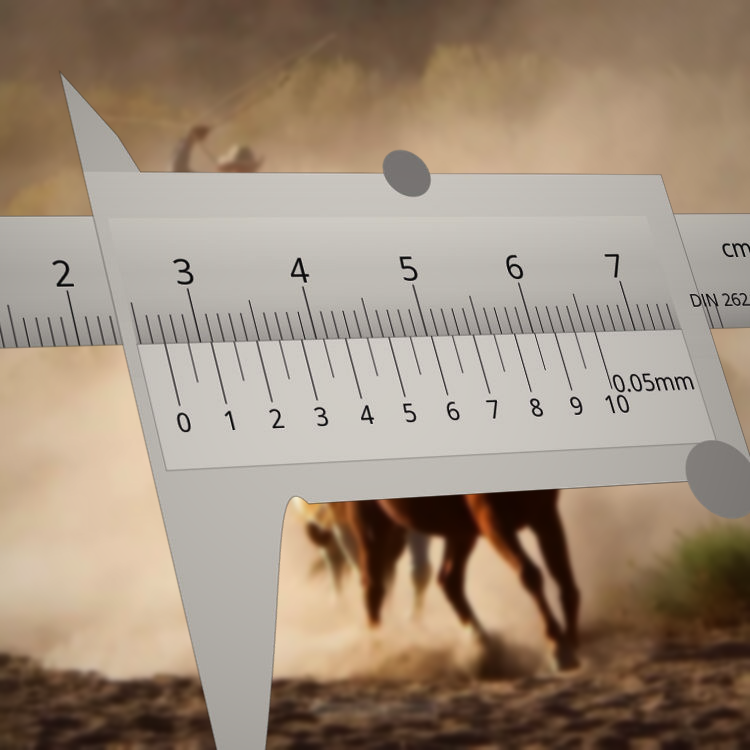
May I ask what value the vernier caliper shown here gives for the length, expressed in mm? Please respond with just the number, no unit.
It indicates 27.0
